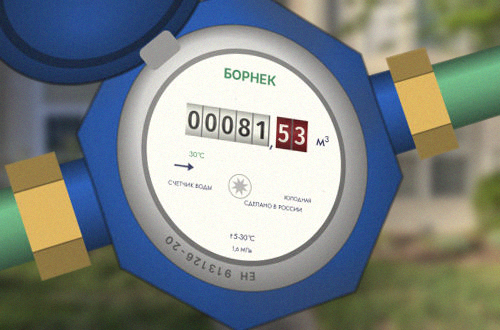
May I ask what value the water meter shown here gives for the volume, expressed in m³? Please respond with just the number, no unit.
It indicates 81.53
